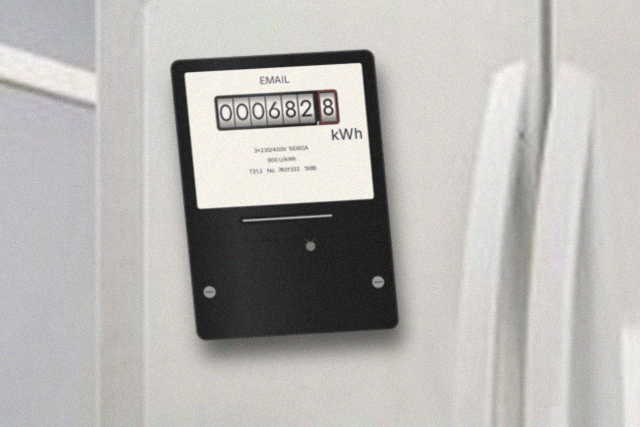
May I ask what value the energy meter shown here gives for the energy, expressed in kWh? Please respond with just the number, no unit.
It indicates 682.8
